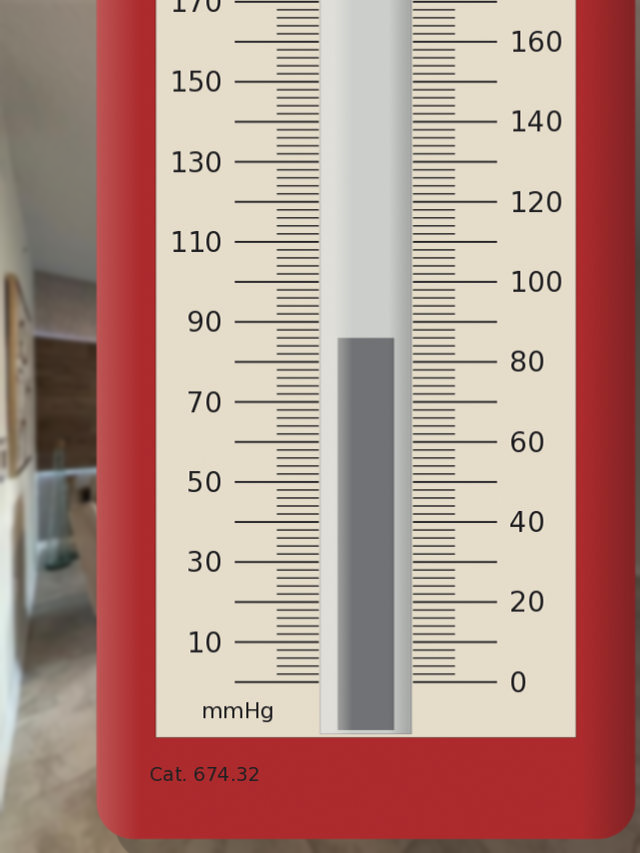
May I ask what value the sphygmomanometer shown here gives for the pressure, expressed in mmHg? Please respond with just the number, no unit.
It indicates 86
